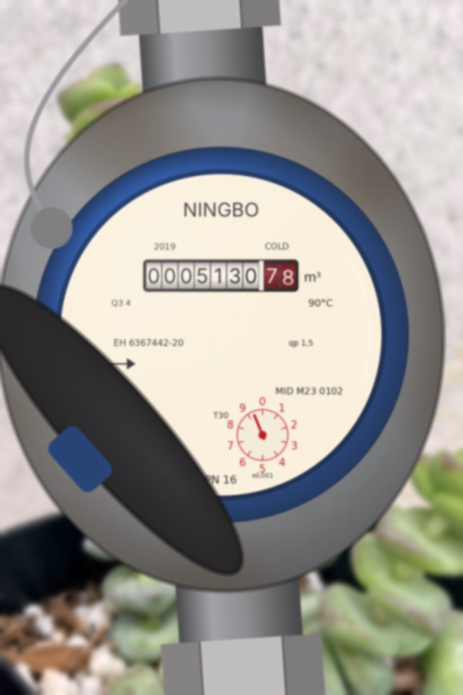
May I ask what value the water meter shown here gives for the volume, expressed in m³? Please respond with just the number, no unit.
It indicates 5130.779
